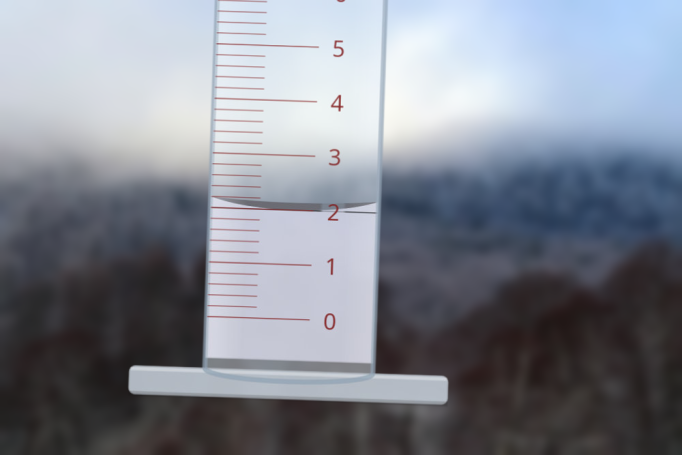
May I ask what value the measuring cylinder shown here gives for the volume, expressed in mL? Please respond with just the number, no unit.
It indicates 2
